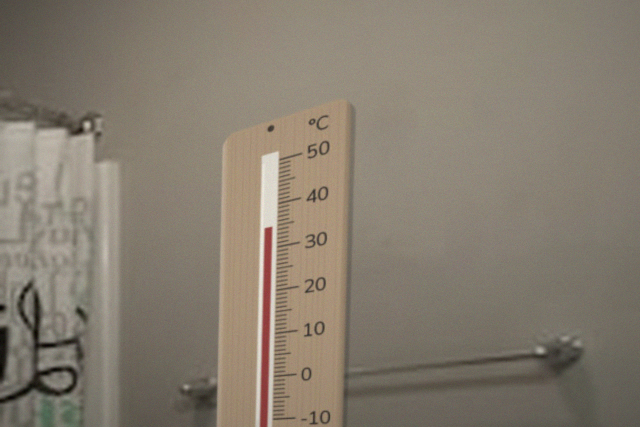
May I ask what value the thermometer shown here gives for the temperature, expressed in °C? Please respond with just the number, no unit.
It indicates 35
